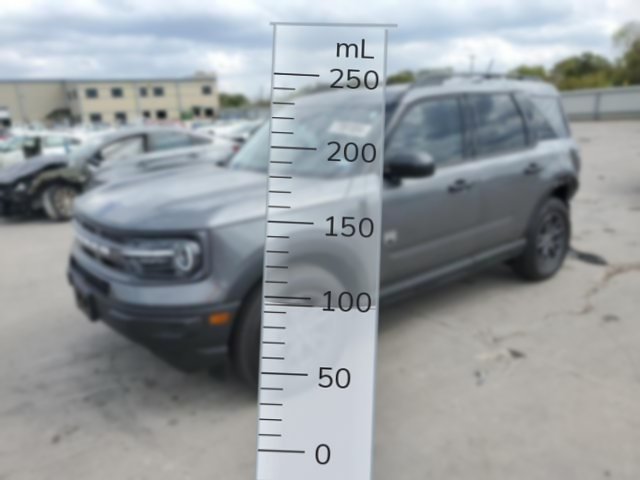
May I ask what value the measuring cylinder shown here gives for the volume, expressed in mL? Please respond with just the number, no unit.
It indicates 95
